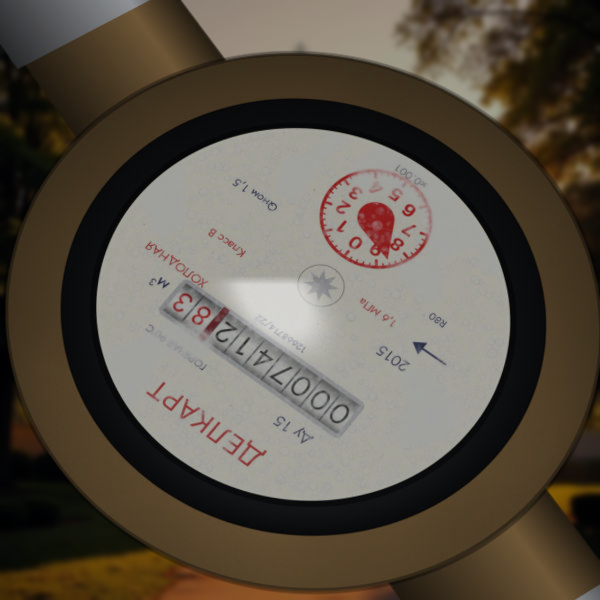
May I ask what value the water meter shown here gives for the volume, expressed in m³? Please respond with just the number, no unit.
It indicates 7412.838
